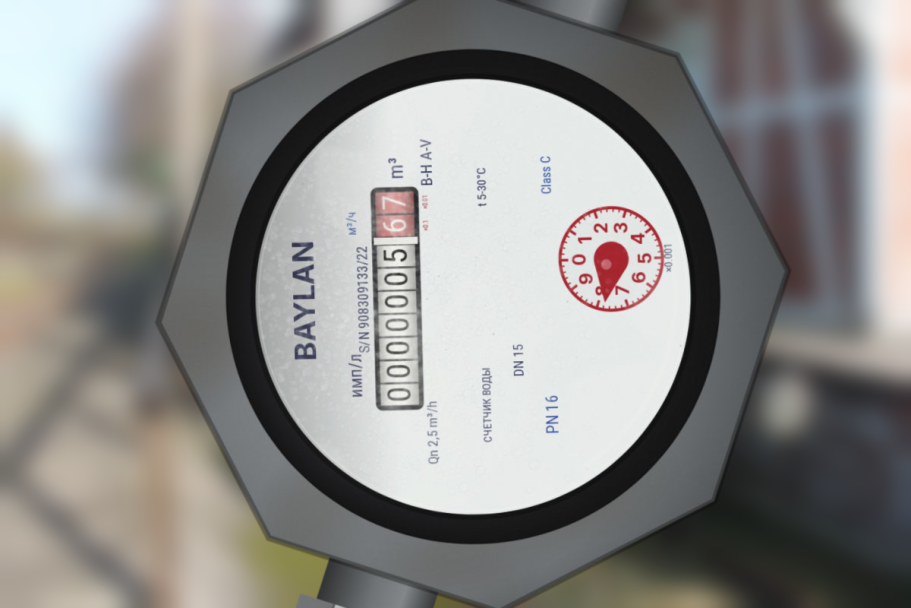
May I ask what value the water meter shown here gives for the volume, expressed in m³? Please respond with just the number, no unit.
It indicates 5.677
